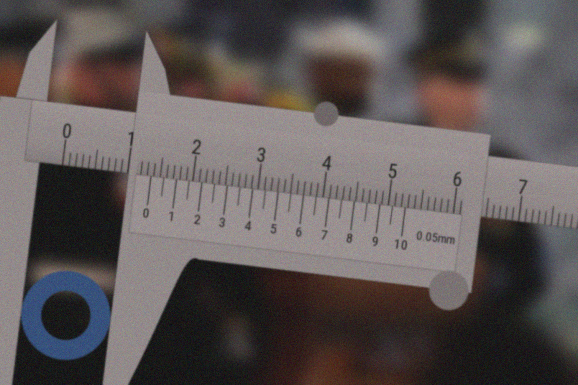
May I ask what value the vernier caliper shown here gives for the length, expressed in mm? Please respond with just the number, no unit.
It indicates 13.6
